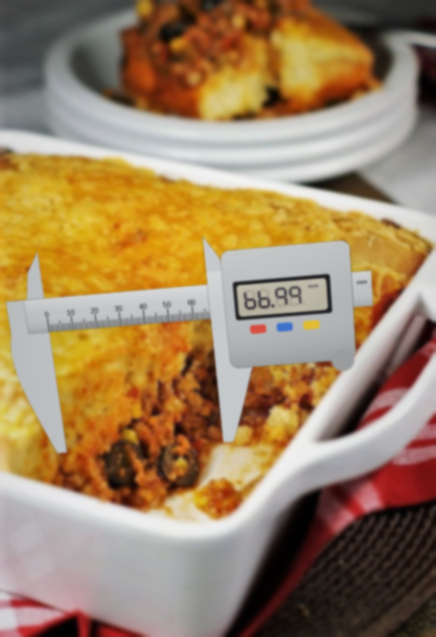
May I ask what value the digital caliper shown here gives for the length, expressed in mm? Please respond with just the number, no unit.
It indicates 66.99
